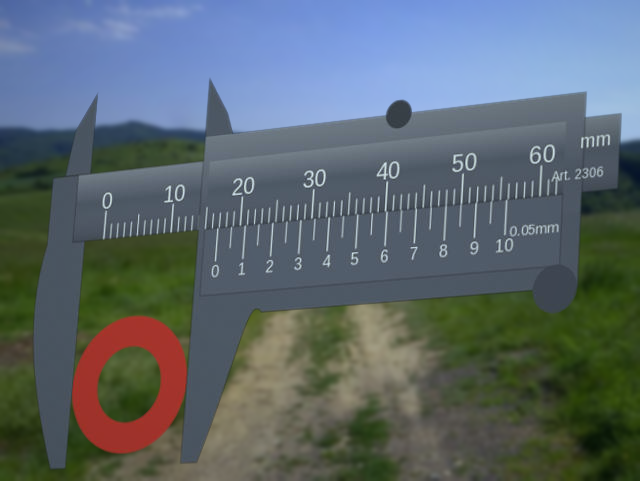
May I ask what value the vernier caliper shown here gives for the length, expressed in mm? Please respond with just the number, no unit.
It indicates 16.8
